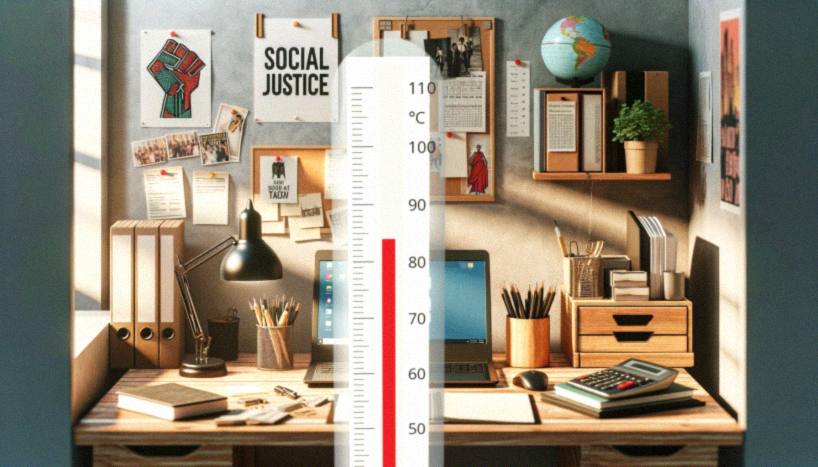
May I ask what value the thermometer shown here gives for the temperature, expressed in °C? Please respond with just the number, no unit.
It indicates 84
